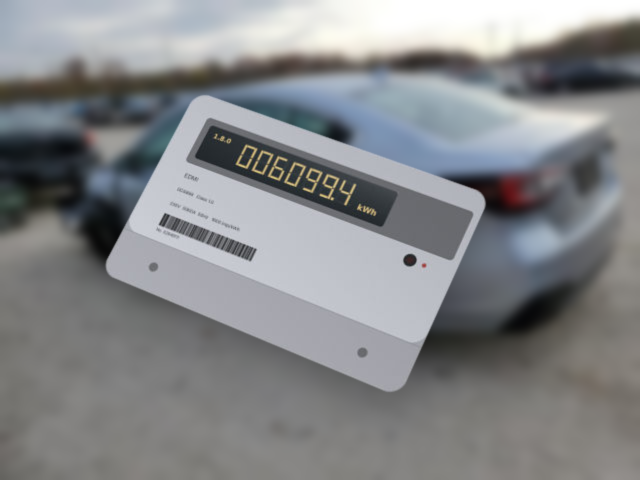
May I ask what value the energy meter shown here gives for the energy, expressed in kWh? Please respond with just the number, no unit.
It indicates 6099.4
